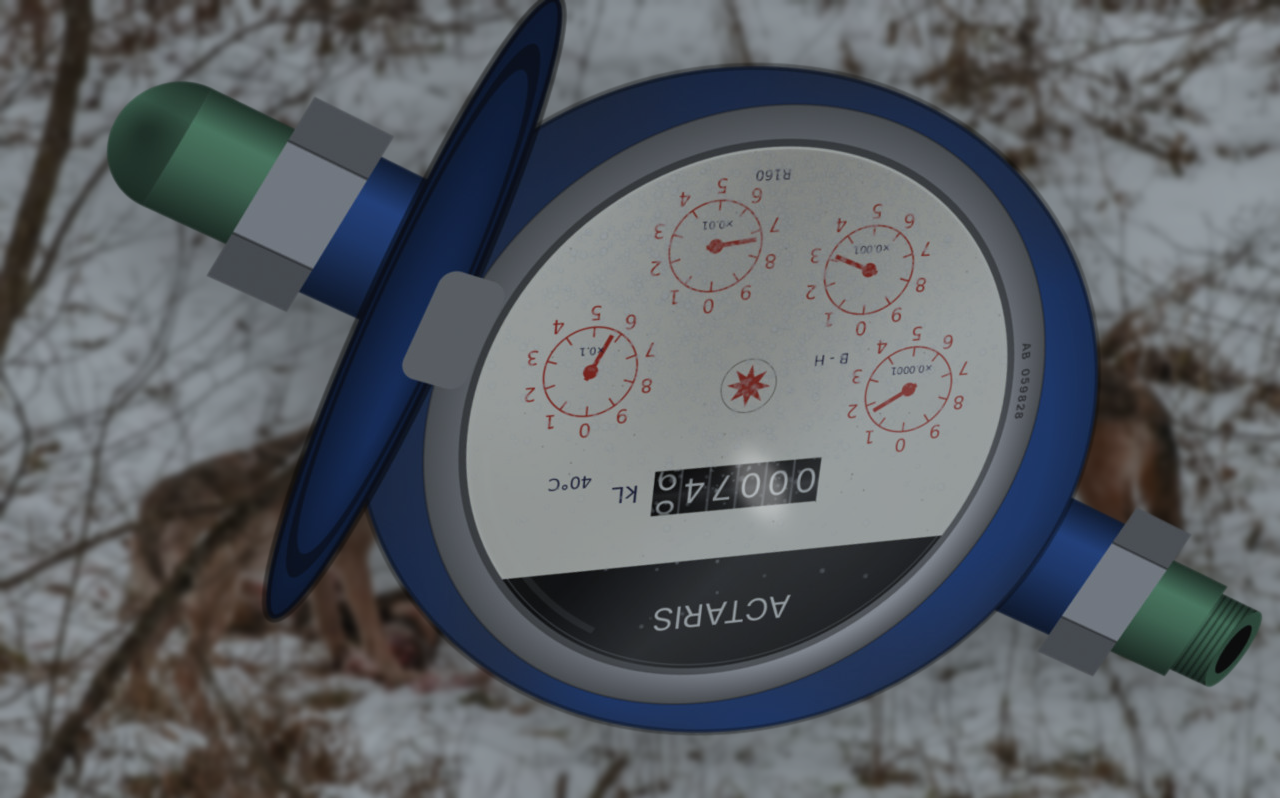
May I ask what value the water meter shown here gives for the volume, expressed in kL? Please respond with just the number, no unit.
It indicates 748.5731
